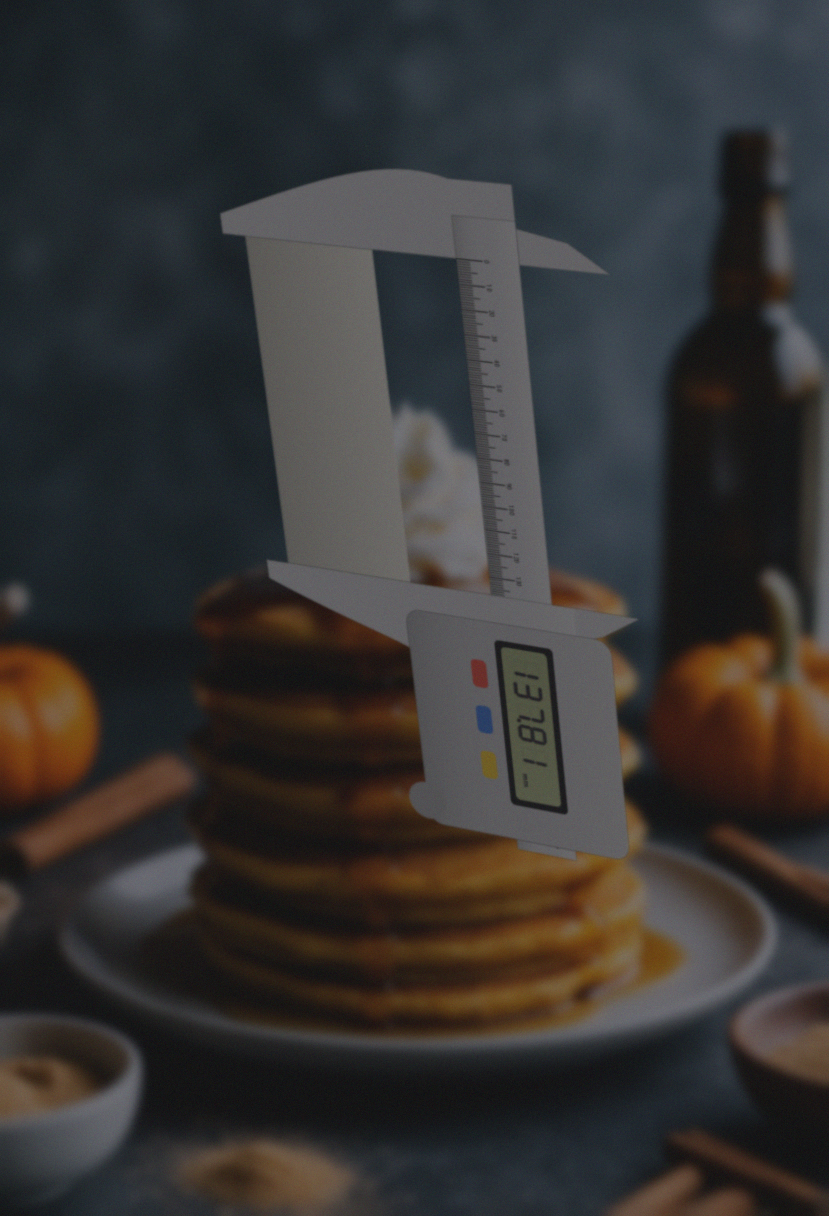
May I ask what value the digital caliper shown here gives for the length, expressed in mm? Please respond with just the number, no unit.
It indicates 137.81
